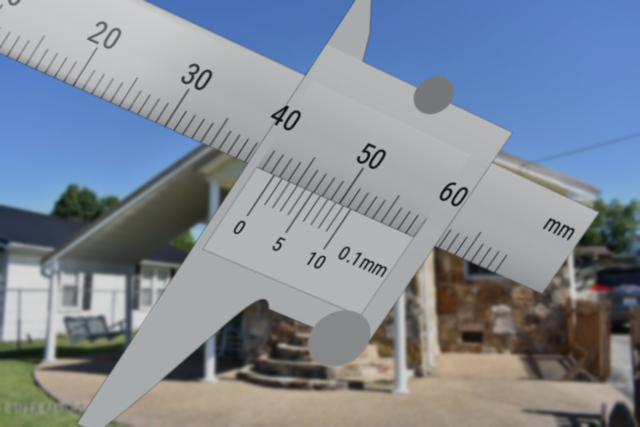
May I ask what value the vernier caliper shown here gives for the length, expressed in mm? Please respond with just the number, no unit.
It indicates 42.4
